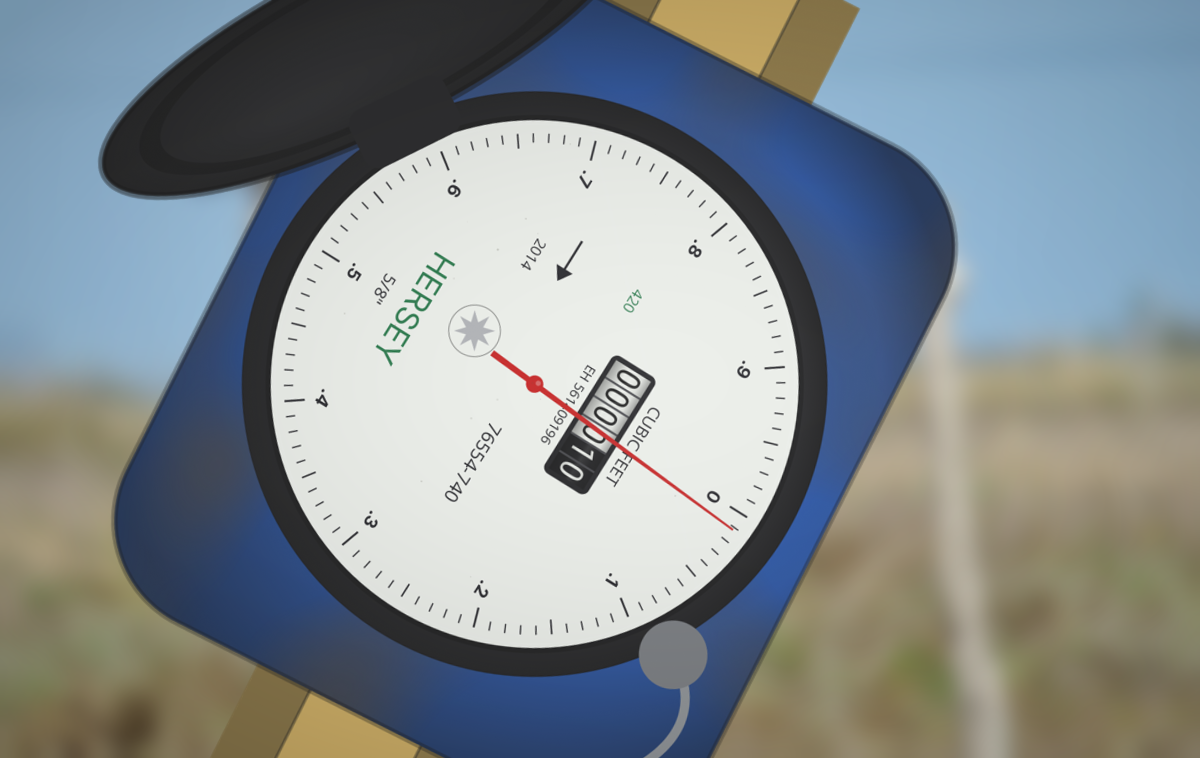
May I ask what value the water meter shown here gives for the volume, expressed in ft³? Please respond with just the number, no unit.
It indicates 10.01
